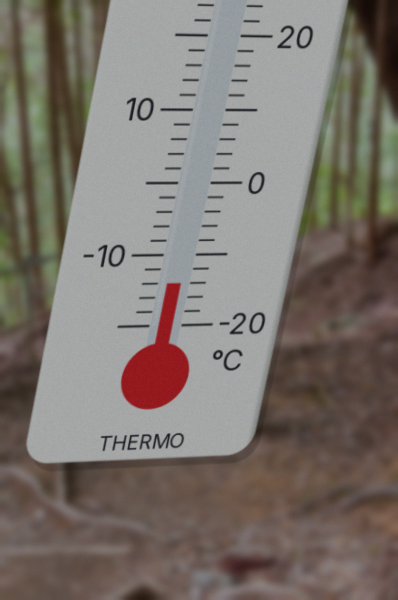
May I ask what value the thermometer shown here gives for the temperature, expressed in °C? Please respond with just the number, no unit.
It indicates -14
